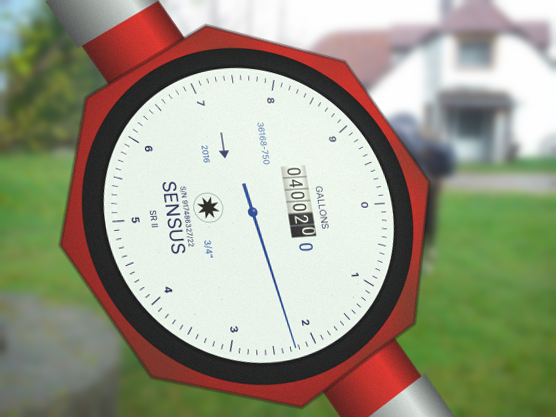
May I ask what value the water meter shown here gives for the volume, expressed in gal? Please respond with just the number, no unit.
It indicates 400202.2
